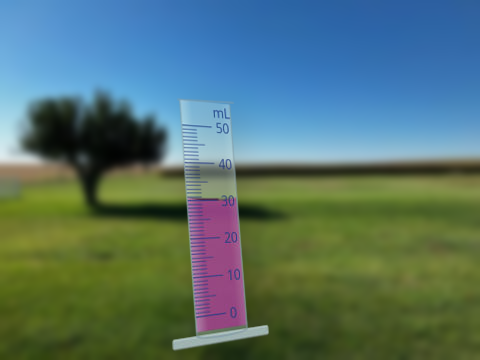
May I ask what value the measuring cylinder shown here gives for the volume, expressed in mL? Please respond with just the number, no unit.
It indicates 30
